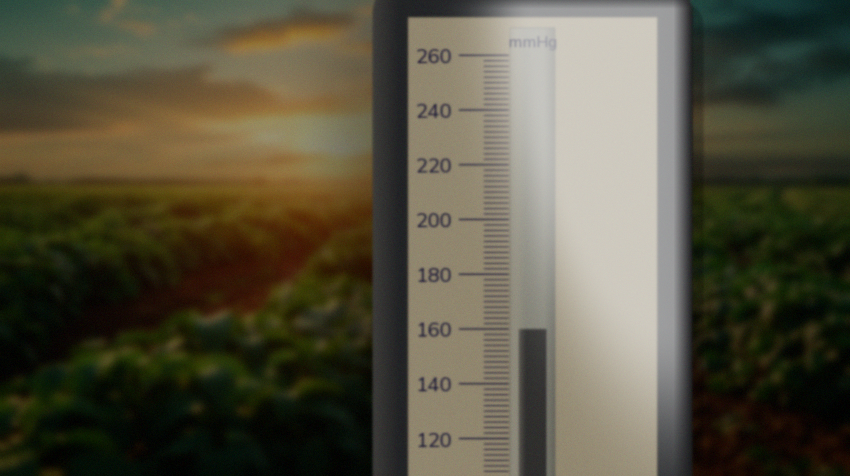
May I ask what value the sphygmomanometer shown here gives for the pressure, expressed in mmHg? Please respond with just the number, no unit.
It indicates 160
